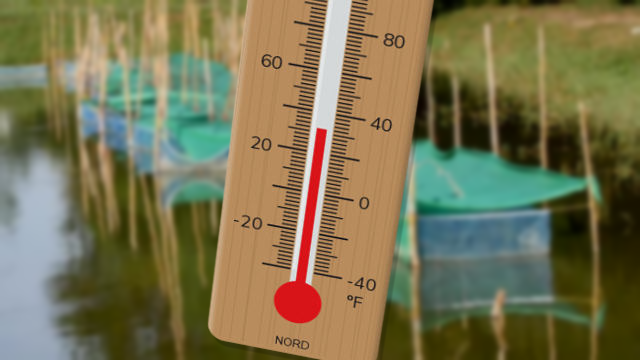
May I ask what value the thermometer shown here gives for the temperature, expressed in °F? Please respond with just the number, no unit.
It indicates 32
